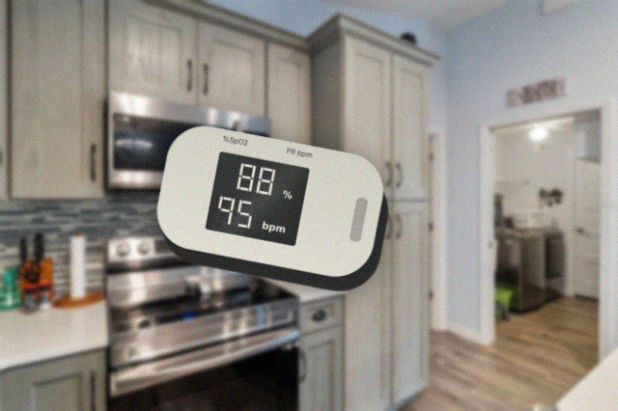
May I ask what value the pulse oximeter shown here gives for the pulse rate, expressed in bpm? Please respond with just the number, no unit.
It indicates 95
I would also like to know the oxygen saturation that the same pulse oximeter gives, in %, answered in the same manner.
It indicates 88
